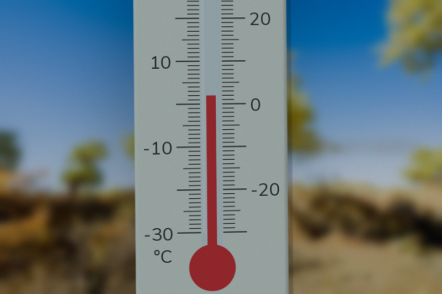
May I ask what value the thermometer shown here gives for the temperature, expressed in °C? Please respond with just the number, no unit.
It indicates 2
